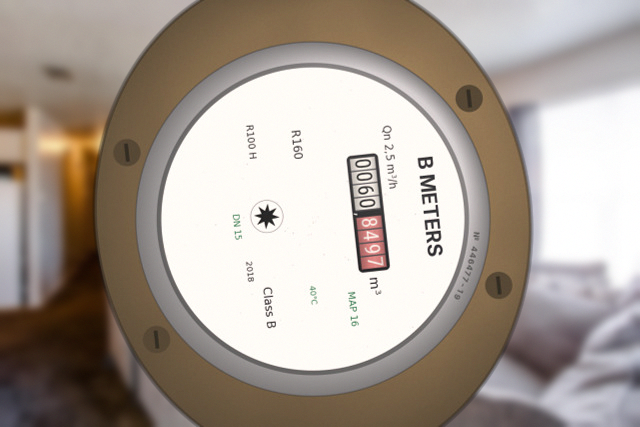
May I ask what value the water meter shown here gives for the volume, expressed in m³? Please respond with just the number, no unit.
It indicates 60.8497
